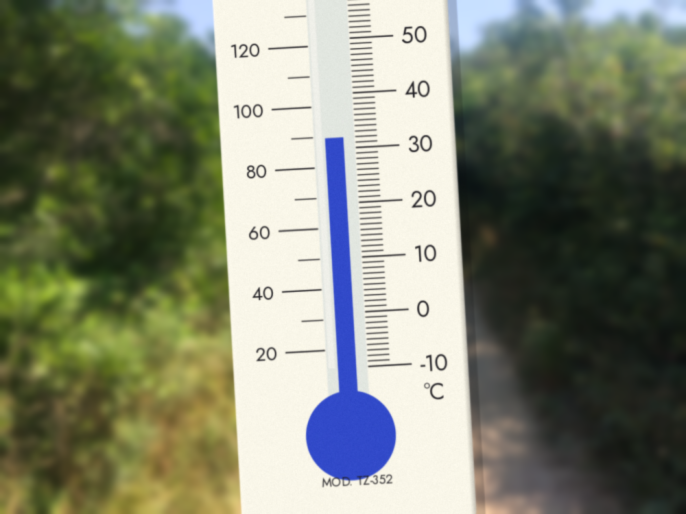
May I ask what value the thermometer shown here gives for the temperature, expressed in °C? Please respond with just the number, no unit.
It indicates 32
